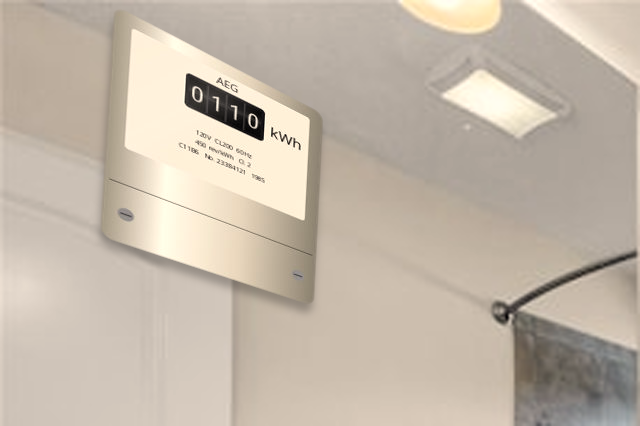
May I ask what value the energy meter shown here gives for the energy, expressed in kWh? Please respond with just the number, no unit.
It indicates 110
